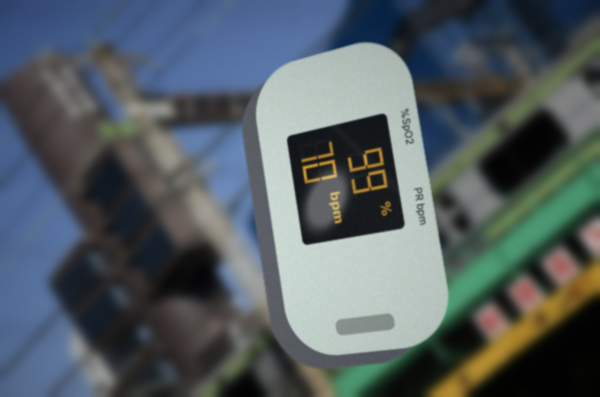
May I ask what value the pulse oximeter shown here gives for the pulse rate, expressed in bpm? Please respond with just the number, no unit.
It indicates 70
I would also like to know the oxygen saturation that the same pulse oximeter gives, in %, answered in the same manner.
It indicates 99
